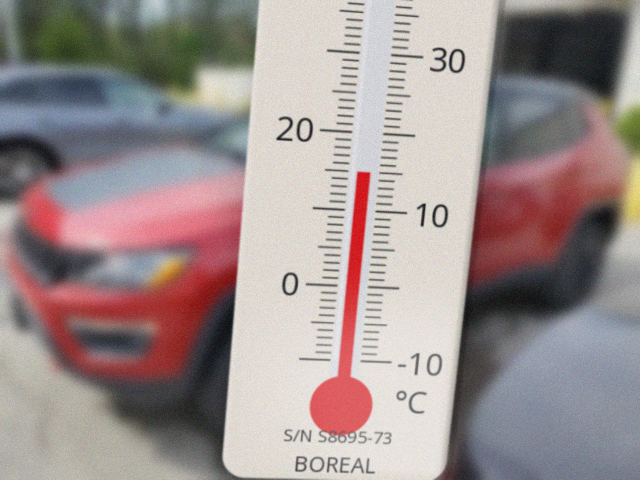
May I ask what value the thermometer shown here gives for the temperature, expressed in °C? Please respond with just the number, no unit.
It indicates 15
